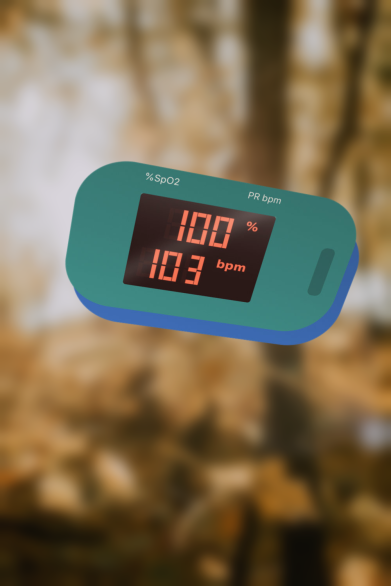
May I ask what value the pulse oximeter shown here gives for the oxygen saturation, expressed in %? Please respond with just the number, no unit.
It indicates 100
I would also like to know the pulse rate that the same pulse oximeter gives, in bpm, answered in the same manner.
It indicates 103
